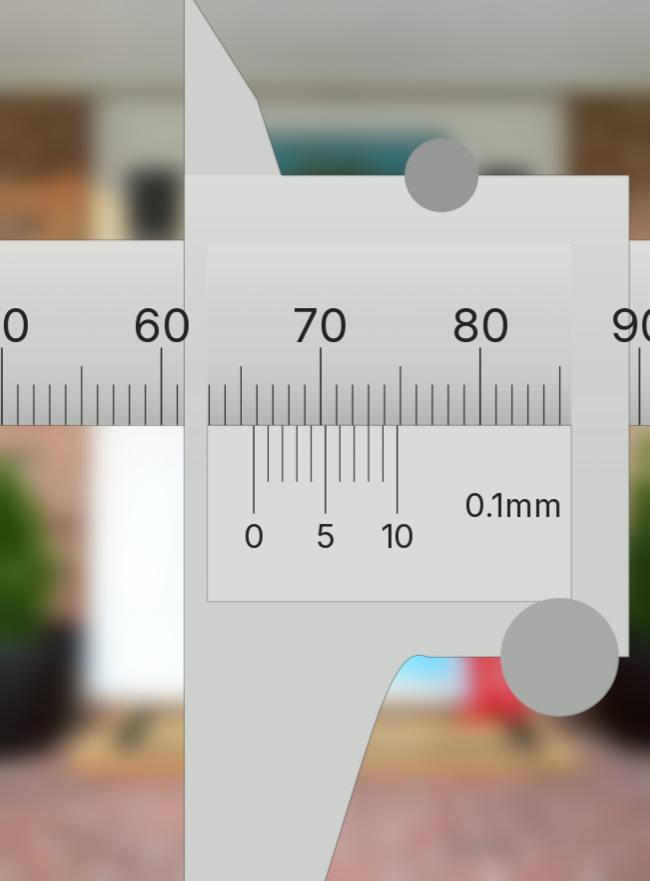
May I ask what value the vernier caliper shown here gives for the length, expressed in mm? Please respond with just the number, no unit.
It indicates 65.8
